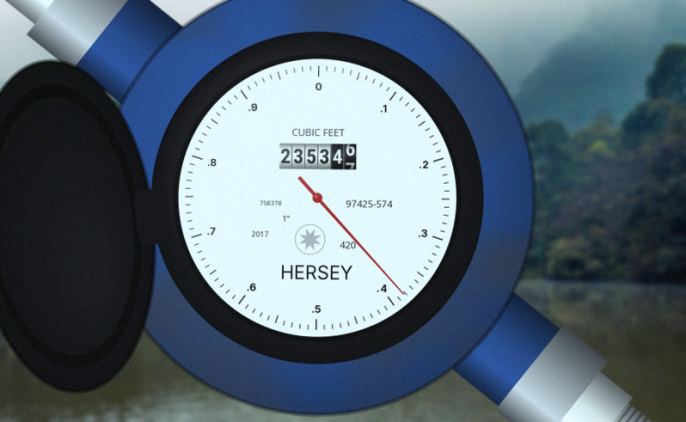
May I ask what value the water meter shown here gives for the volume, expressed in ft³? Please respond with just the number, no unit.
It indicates 235346.38
